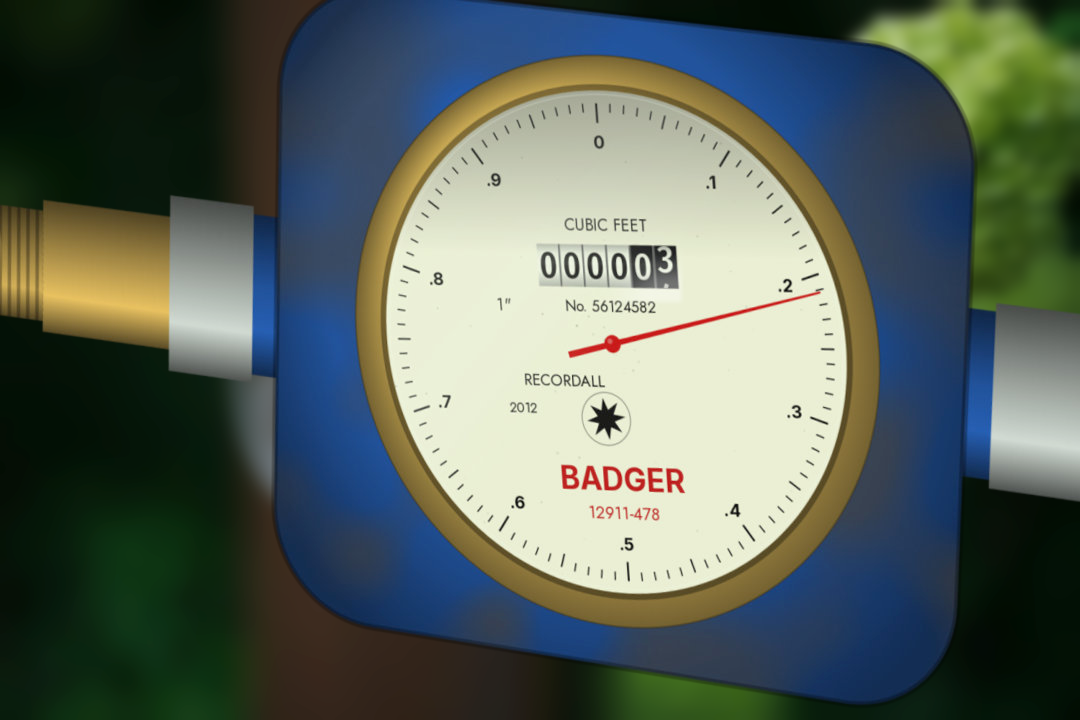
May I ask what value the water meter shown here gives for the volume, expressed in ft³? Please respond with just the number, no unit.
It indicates 3.21
